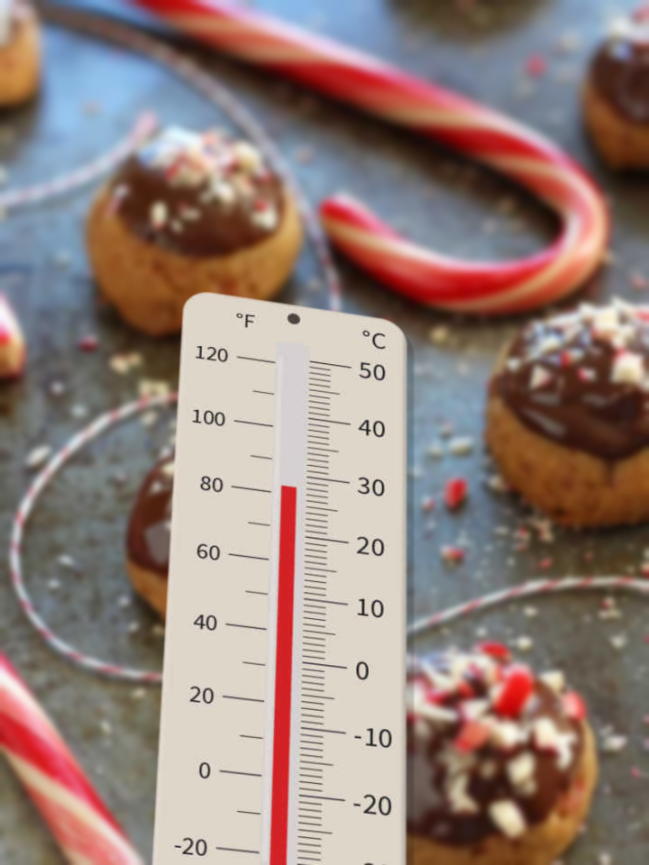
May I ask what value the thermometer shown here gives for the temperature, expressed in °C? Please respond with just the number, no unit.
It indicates 28
